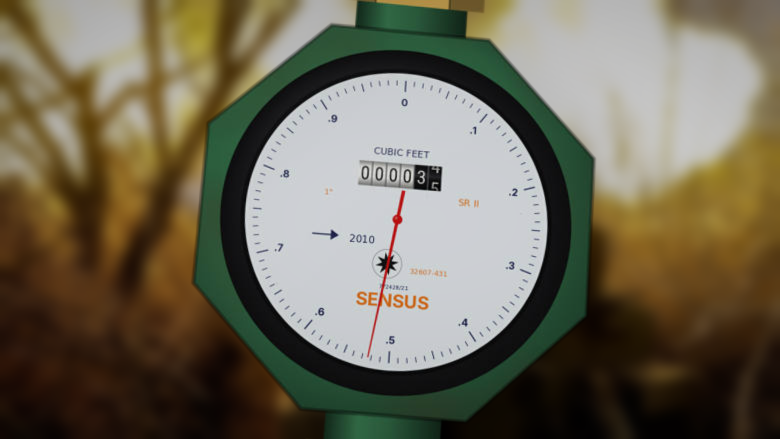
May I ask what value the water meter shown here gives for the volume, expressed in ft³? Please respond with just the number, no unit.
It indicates 34.52
